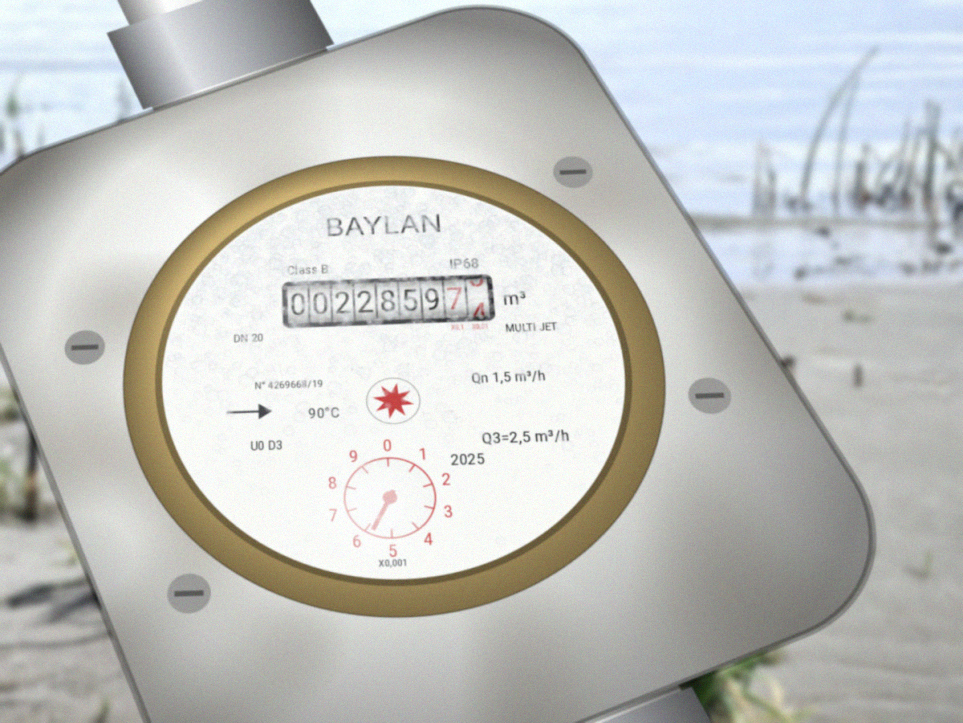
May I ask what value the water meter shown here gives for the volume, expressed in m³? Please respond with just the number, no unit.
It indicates 22859.735
